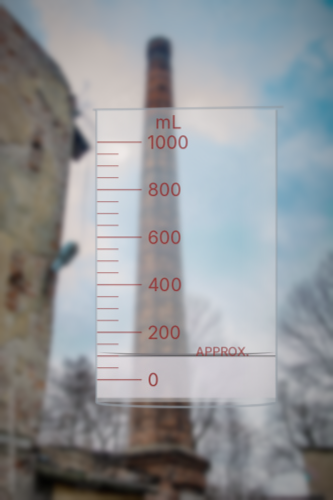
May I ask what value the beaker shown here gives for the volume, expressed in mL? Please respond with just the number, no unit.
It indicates 100
